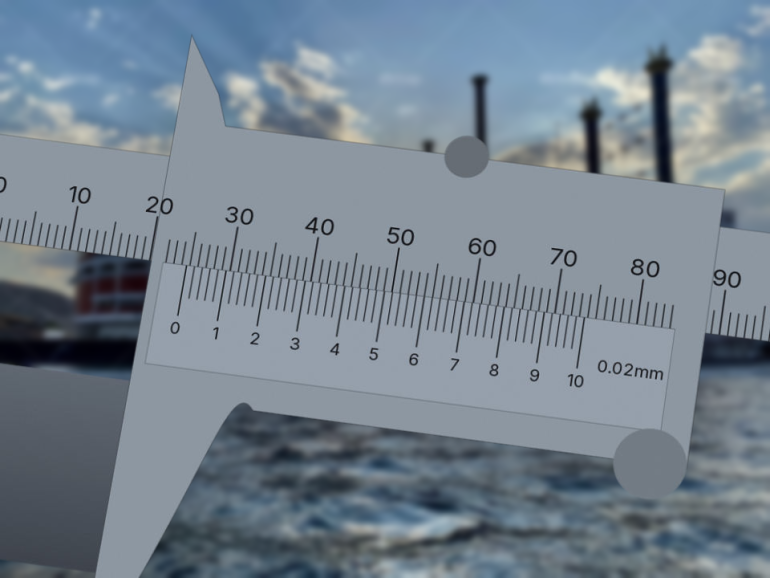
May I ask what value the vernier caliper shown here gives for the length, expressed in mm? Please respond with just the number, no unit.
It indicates 24.6
